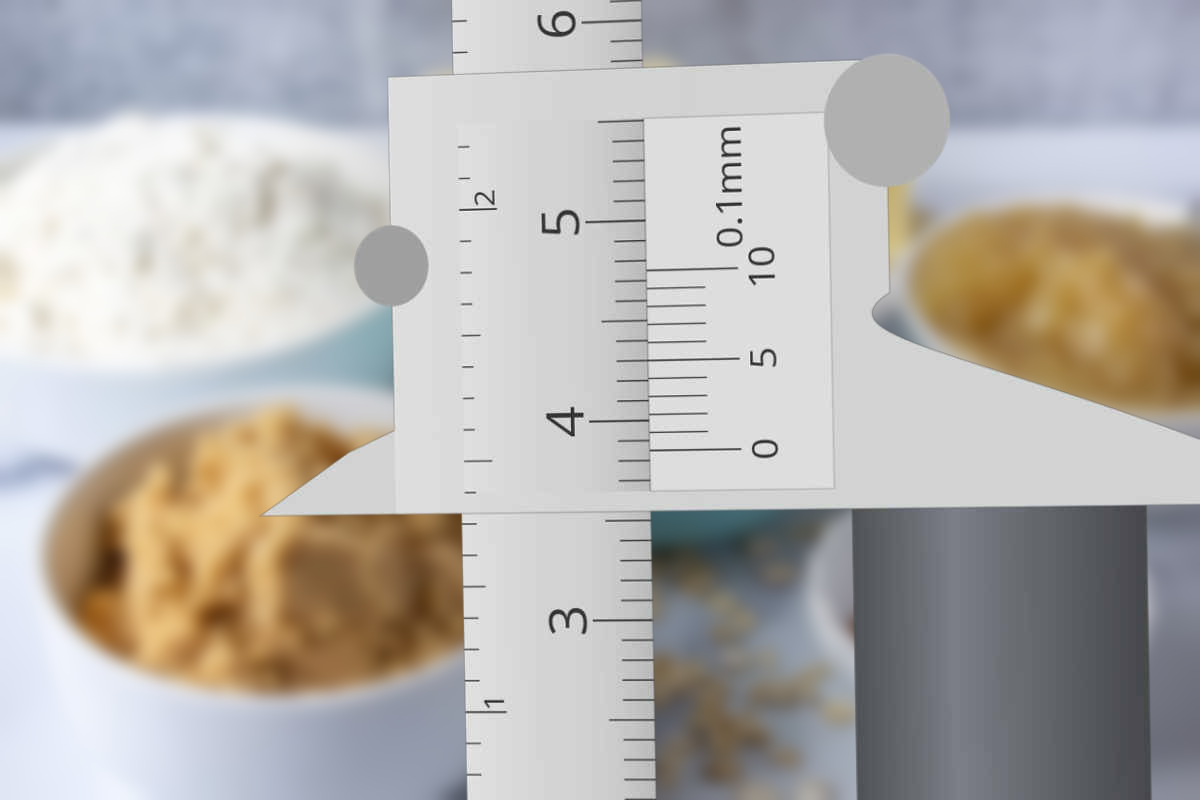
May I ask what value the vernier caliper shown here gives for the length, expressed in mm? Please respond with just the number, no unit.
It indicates 38.5
